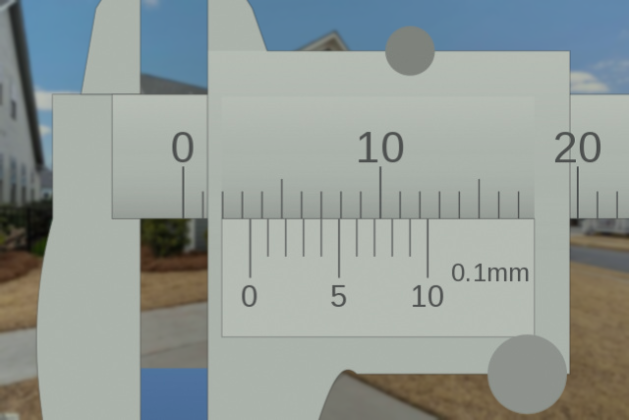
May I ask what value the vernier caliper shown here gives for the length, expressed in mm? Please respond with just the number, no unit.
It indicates 3.4
